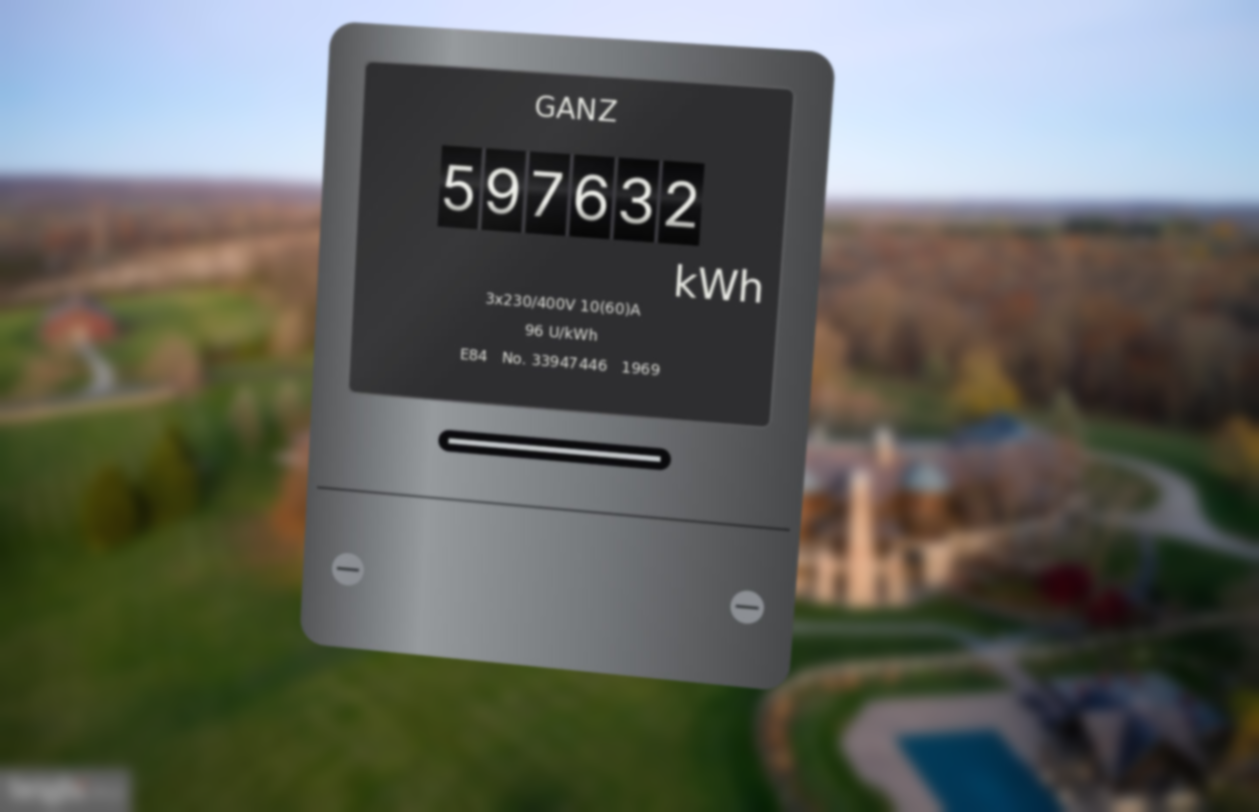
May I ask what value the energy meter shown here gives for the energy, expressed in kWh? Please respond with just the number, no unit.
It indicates 597632
